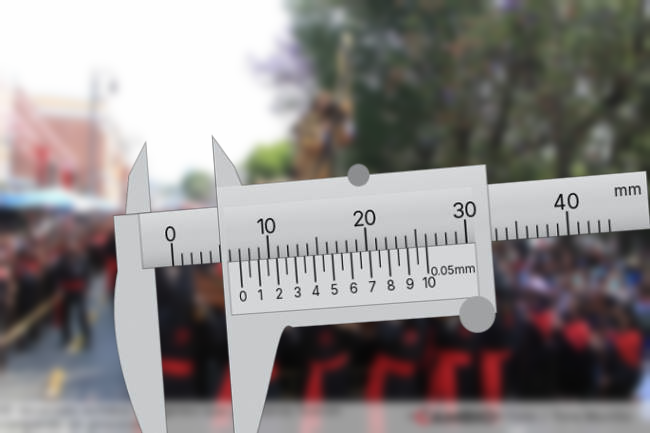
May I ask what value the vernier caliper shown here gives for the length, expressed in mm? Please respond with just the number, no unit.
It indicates 7.0
